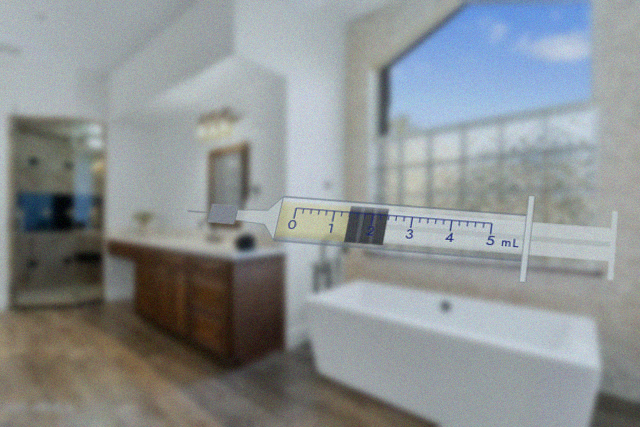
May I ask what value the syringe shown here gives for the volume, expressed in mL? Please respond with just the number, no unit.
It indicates 1.4
